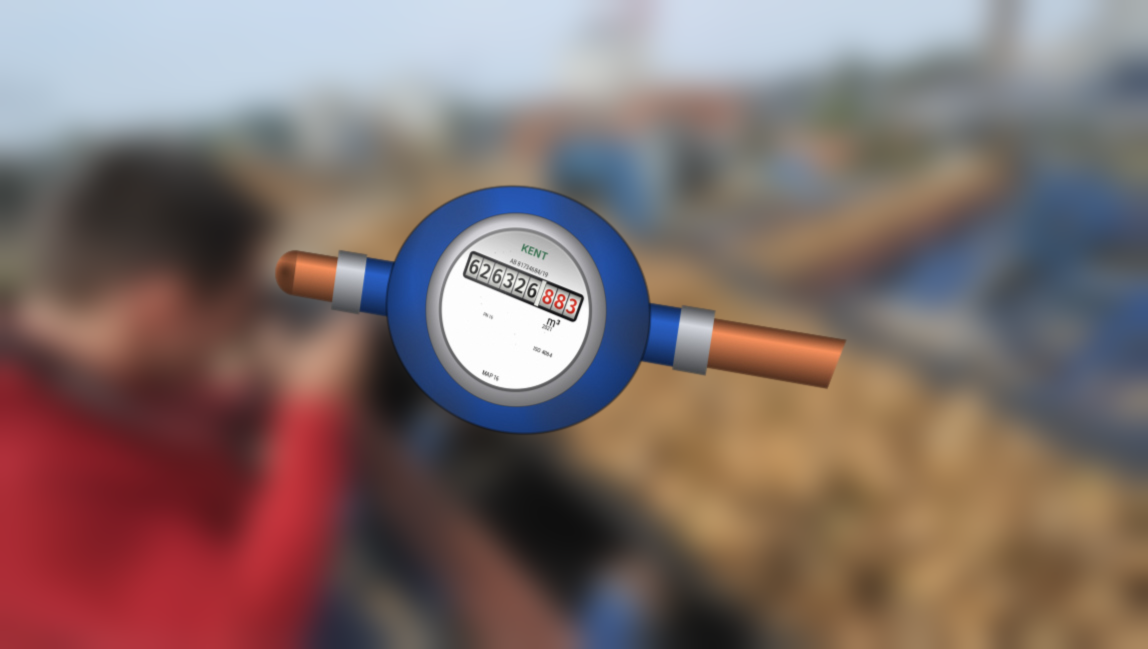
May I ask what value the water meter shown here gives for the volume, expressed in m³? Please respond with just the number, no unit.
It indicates 626326.883
